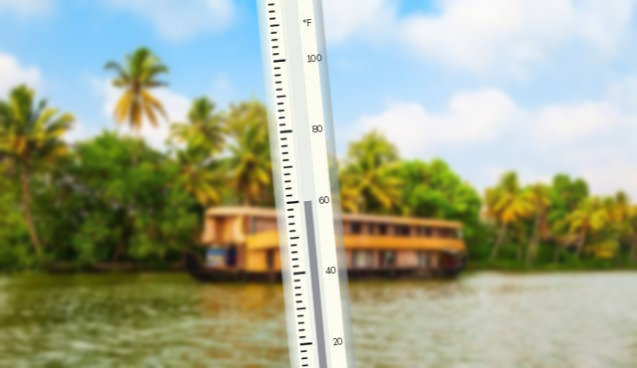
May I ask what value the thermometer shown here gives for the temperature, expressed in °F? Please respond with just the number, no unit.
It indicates 60
